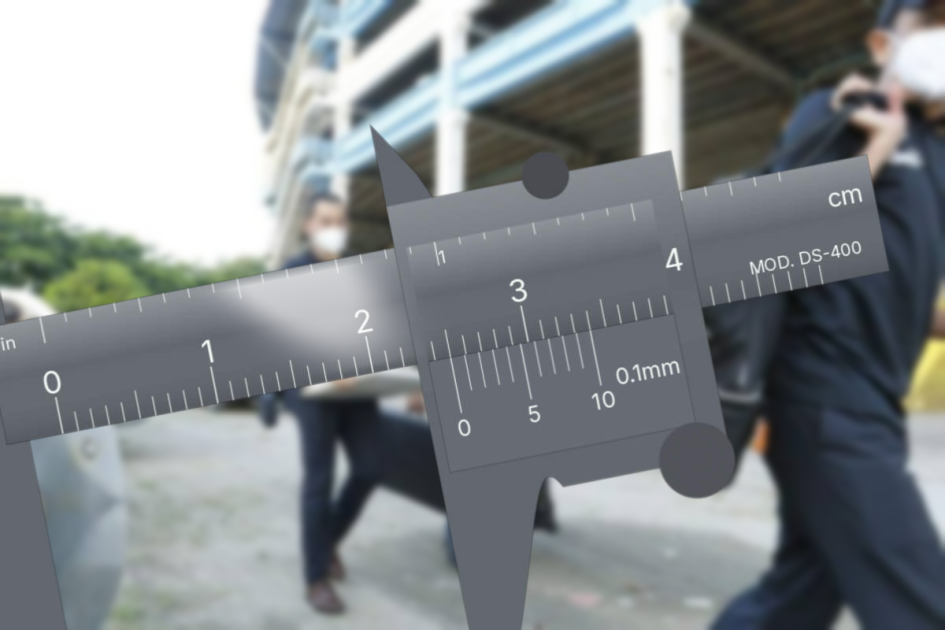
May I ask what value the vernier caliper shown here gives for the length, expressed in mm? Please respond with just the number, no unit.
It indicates 25.0
